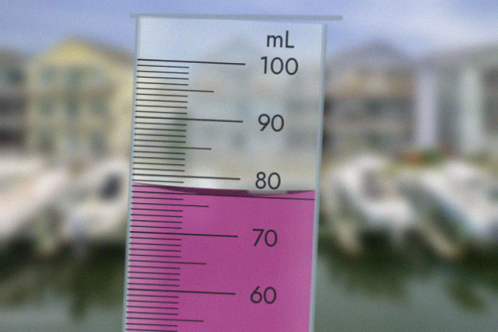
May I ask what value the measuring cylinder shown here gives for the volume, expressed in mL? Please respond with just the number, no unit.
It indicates 77
